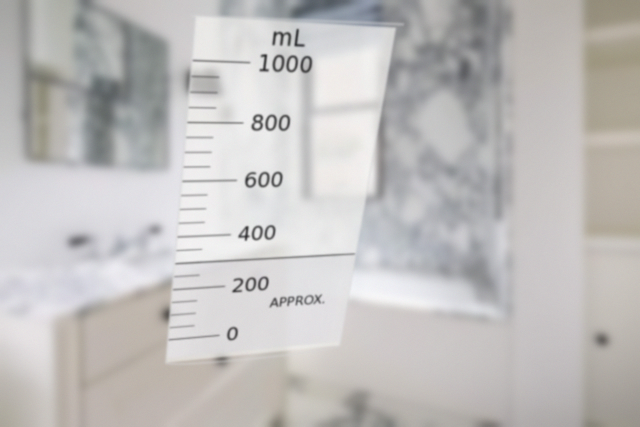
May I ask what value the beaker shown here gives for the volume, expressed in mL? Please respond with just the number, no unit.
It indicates 300
